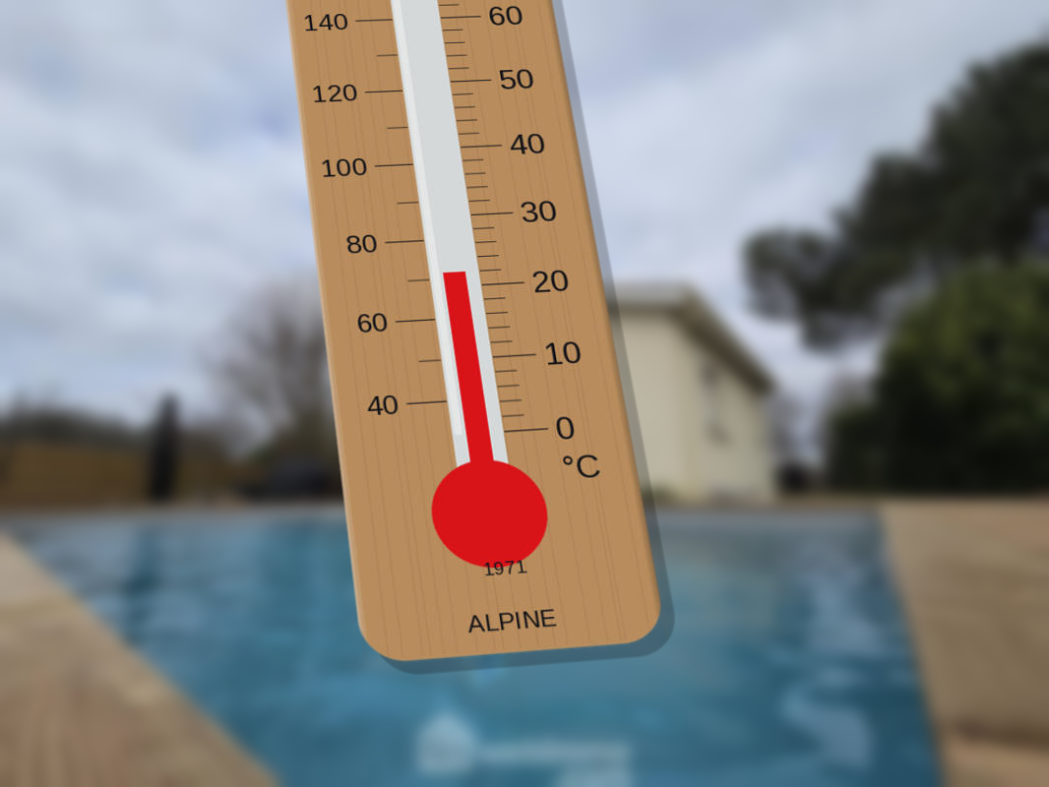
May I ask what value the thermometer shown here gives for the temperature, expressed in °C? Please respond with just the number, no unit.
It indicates 22
